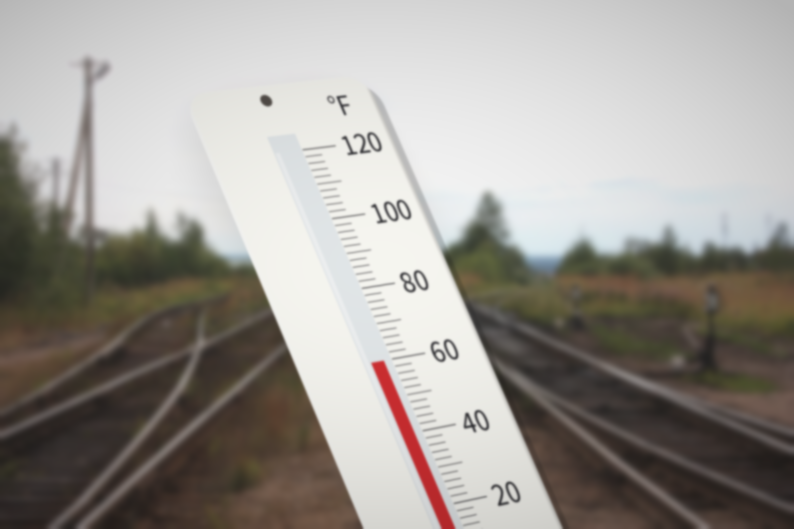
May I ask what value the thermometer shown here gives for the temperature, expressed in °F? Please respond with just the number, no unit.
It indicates 60
